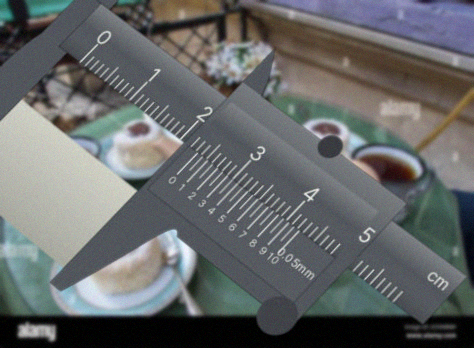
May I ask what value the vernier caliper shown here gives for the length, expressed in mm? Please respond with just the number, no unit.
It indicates 23.4
